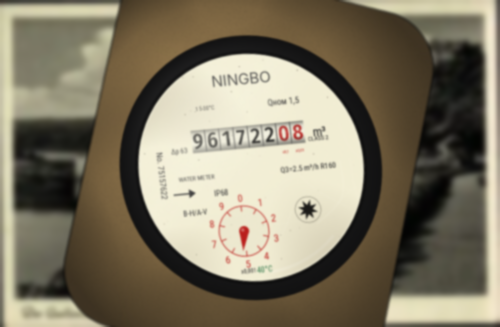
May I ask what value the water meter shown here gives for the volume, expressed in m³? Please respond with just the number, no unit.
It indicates 961722.085
